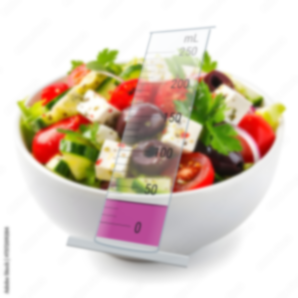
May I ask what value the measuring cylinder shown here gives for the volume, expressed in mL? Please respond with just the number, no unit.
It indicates 30
